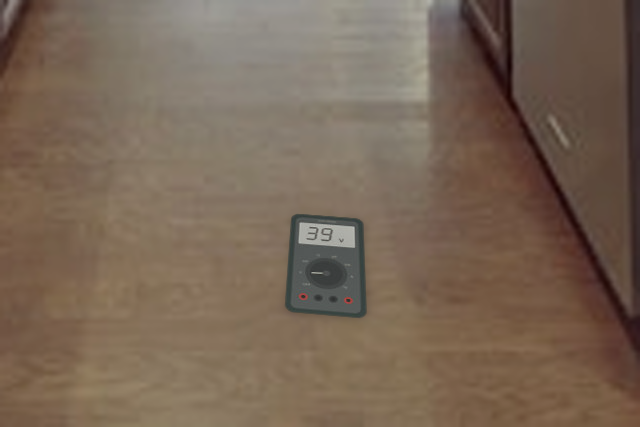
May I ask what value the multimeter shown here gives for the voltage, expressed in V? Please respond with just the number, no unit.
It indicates 39
